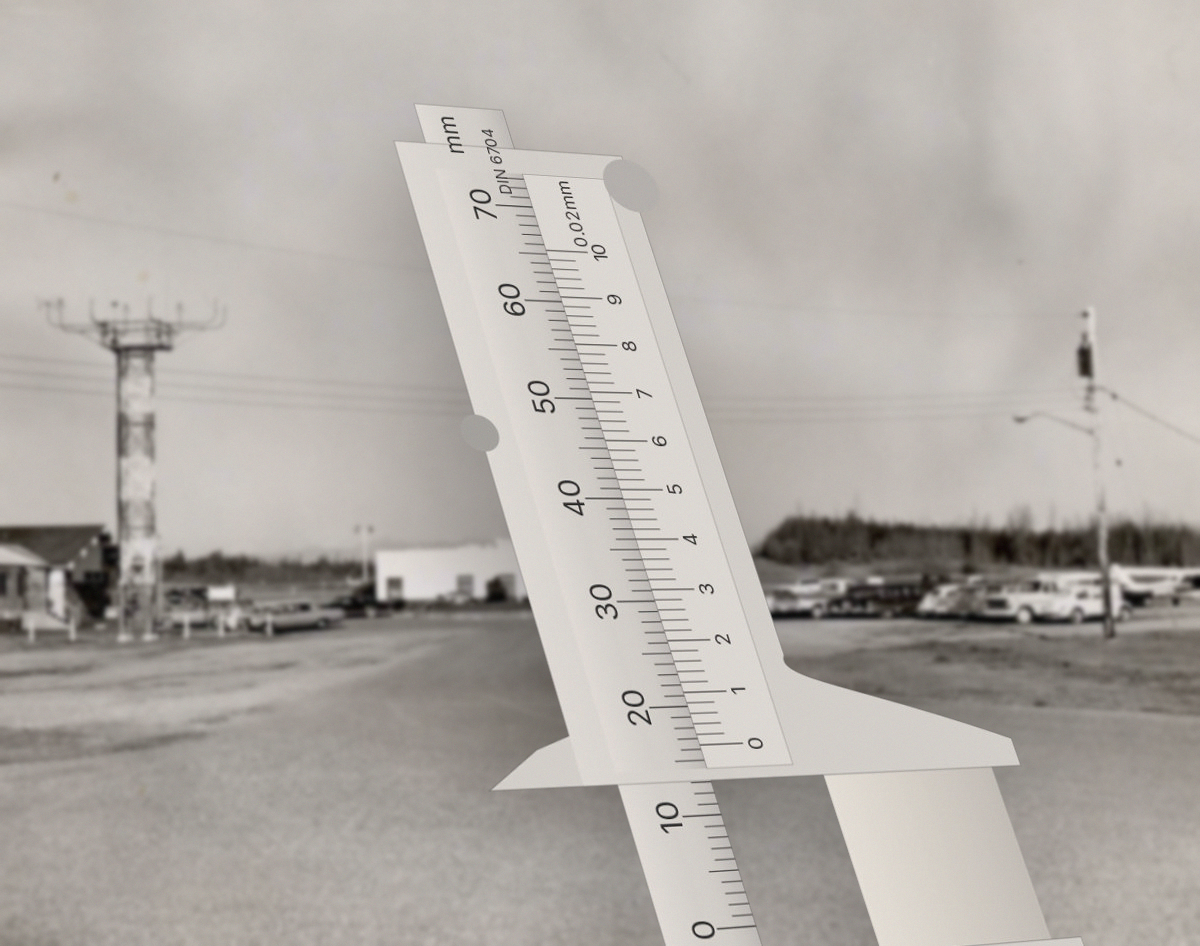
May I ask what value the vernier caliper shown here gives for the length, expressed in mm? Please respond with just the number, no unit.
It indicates 16.4
